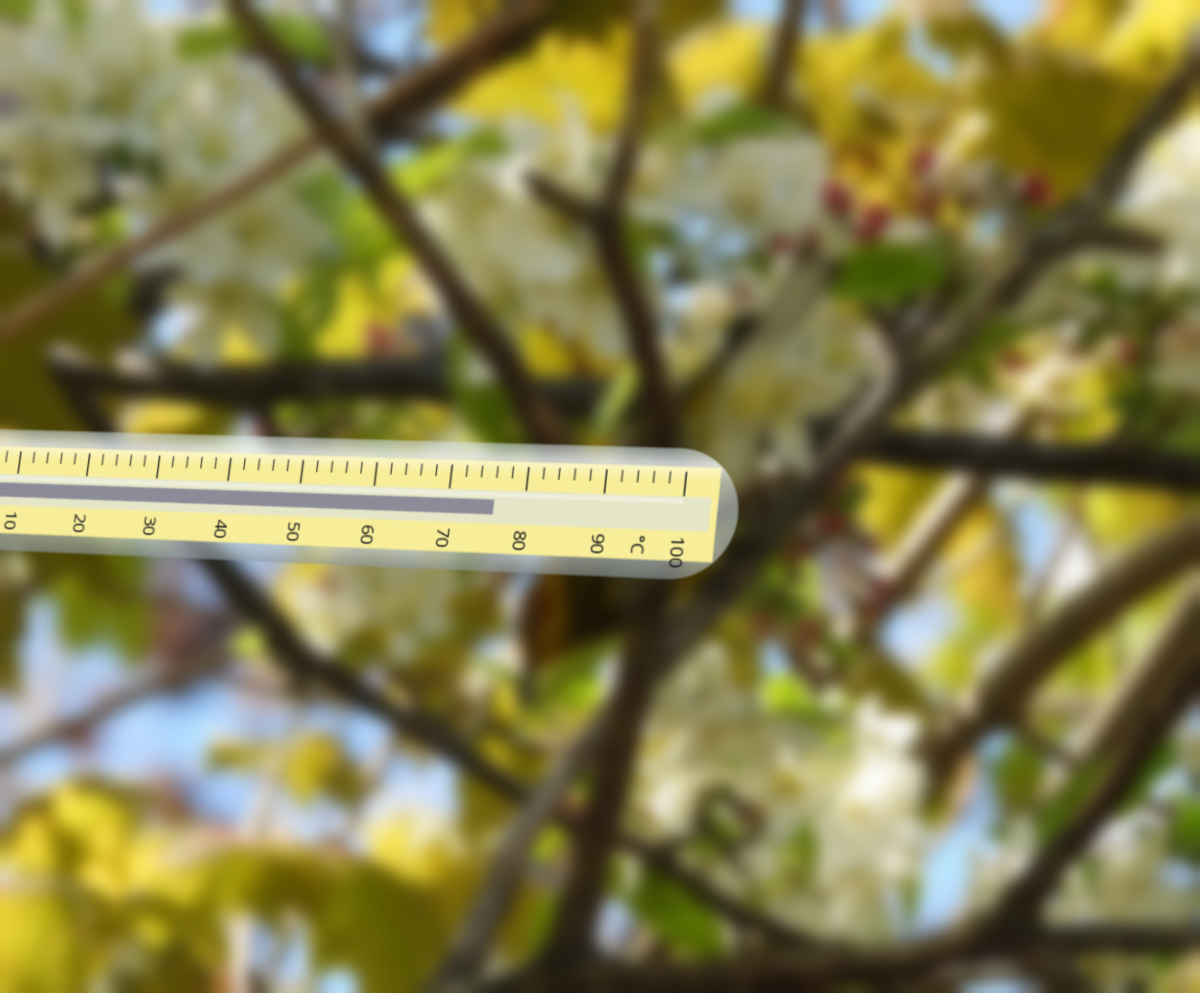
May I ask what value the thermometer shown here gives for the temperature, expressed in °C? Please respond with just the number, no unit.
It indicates 76
